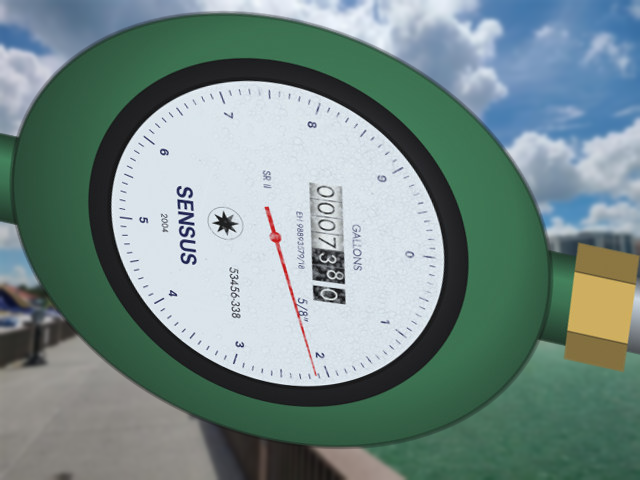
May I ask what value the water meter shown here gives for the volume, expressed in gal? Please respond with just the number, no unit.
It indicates 7382.1
